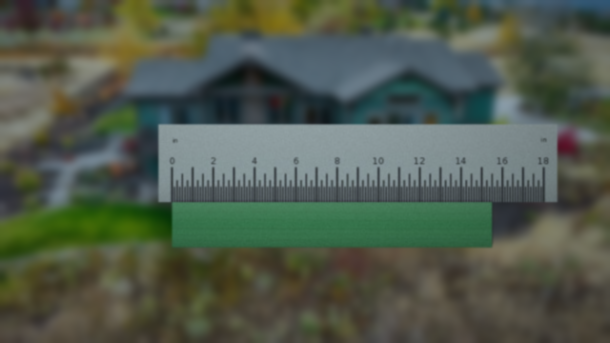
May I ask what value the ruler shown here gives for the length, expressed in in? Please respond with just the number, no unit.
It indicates 15.5
